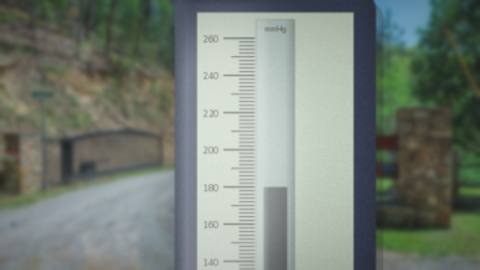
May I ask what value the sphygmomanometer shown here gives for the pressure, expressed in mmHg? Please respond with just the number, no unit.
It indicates 180
